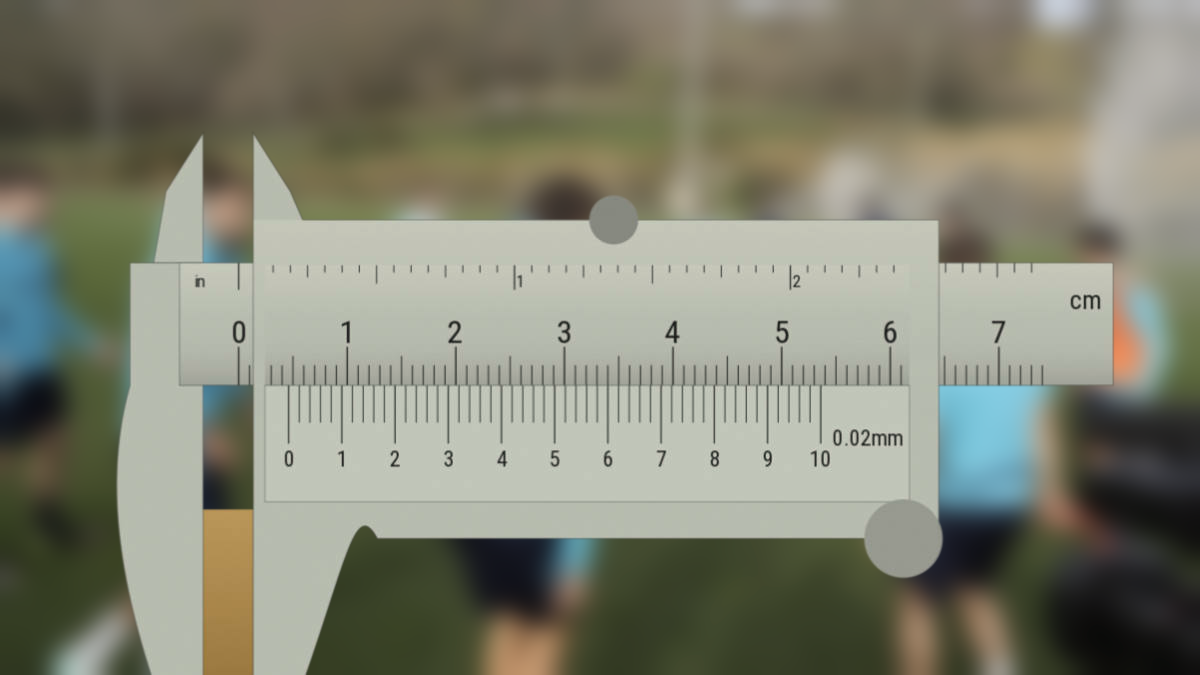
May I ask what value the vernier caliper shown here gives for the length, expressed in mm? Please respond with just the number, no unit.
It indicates 4.6
